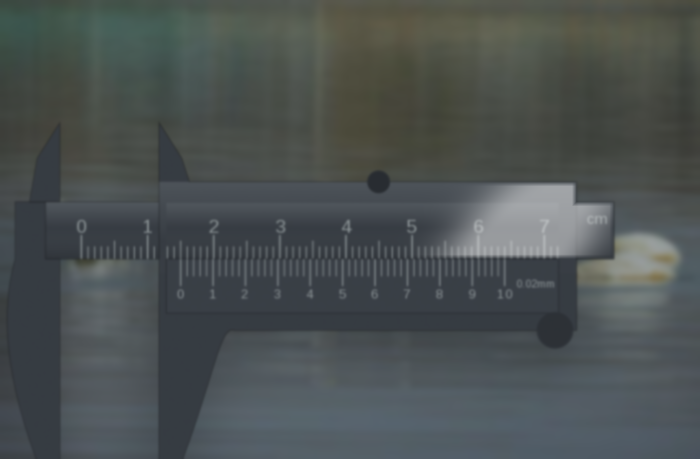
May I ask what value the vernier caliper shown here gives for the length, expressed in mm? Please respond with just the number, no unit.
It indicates 15.0
